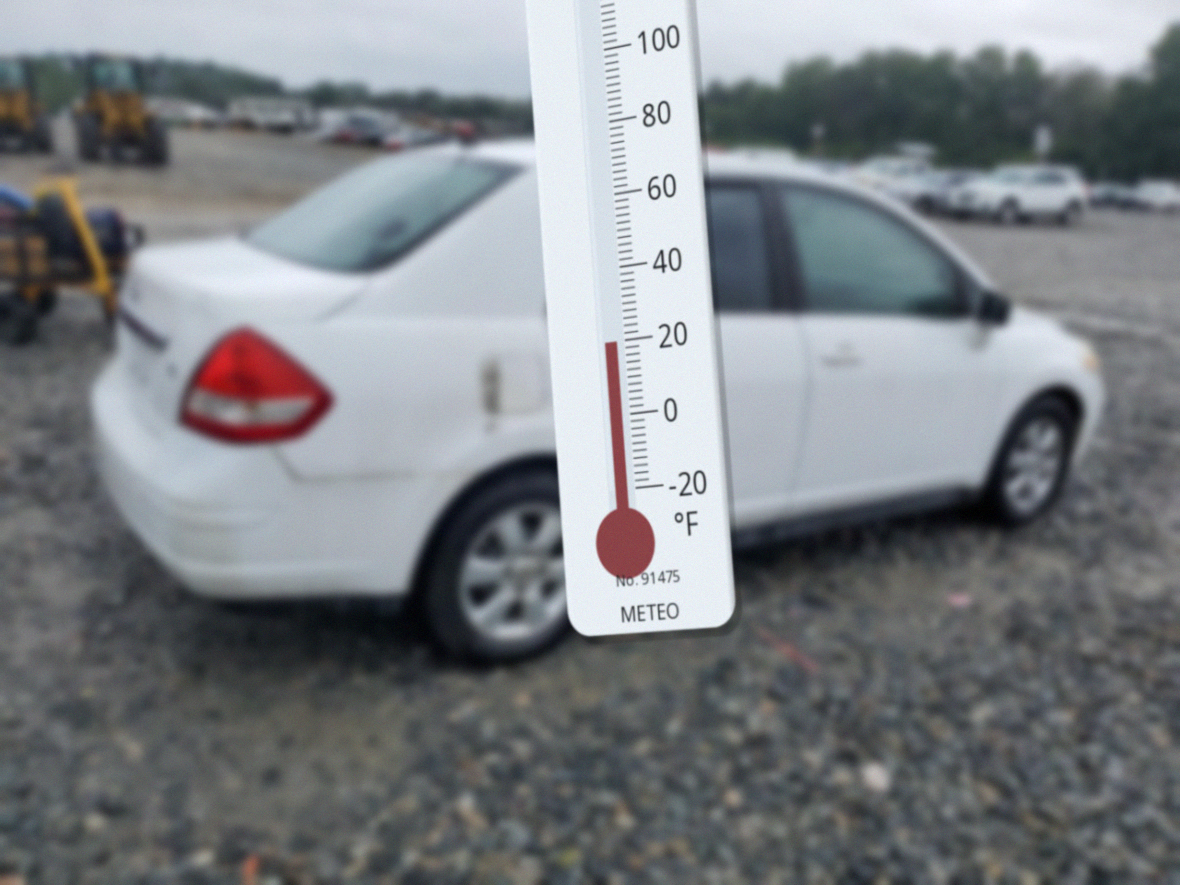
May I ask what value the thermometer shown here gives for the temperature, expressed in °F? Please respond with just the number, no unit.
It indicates 20
